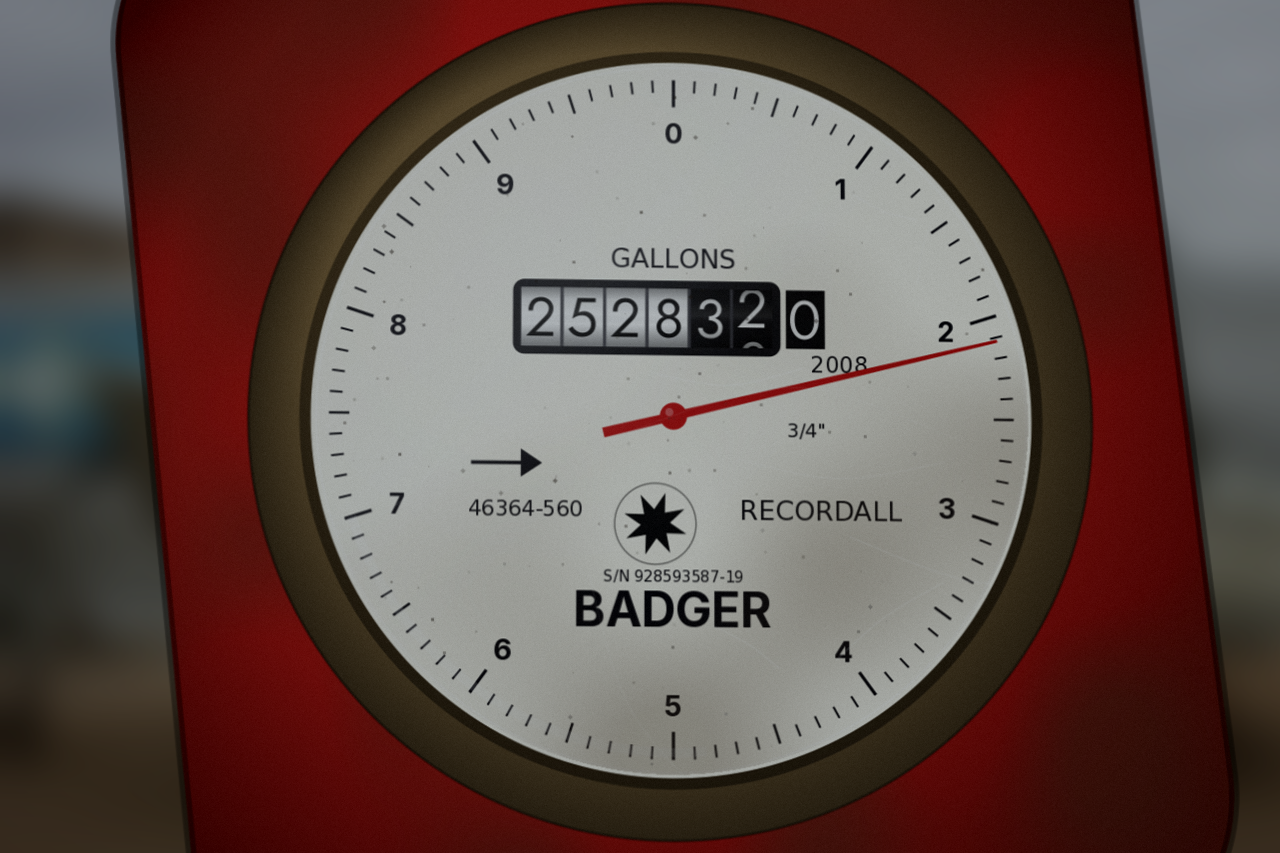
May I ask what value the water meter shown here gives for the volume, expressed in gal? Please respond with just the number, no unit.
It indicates 2528322.1
